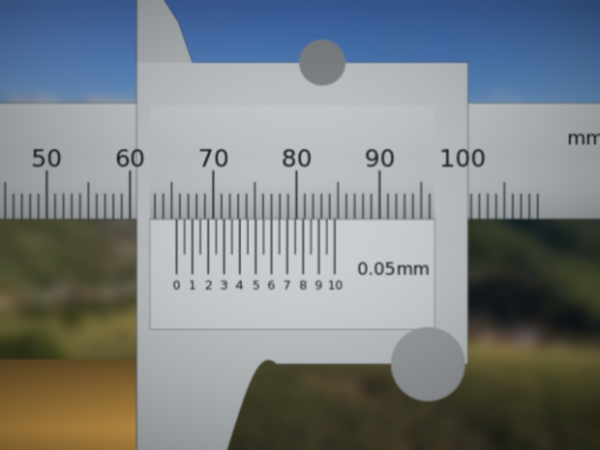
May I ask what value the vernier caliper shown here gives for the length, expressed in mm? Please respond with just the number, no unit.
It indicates 65.6
